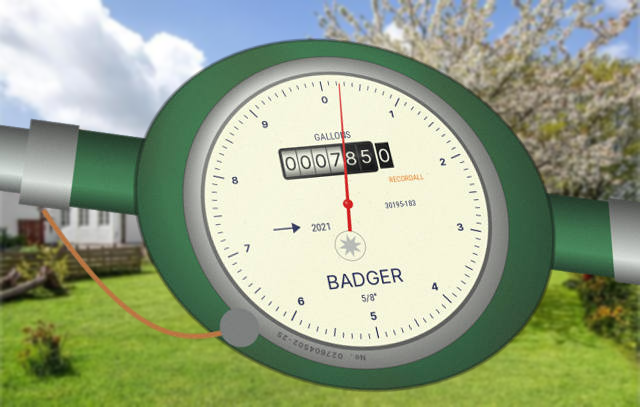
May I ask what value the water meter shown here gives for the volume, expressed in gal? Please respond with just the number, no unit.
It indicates 7850.2
